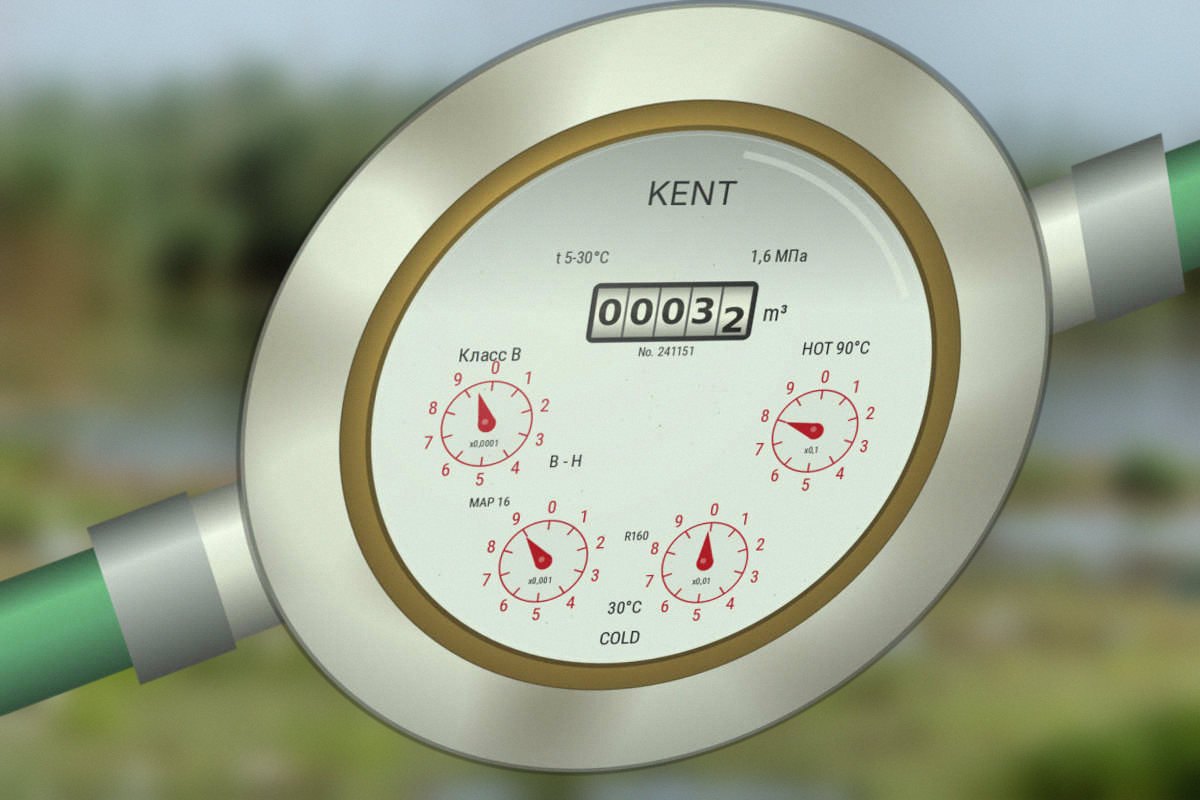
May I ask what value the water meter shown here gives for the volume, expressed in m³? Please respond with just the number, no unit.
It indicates 31.7989
